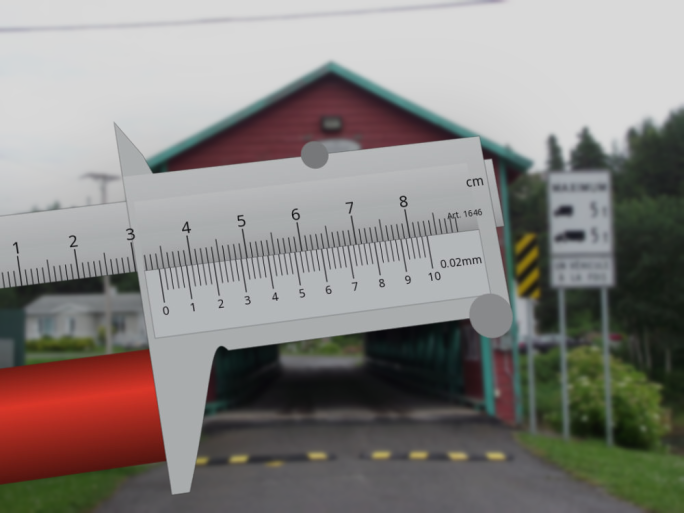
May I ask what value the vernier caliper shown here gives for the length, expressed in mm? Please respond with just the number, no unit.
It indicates 34.2
